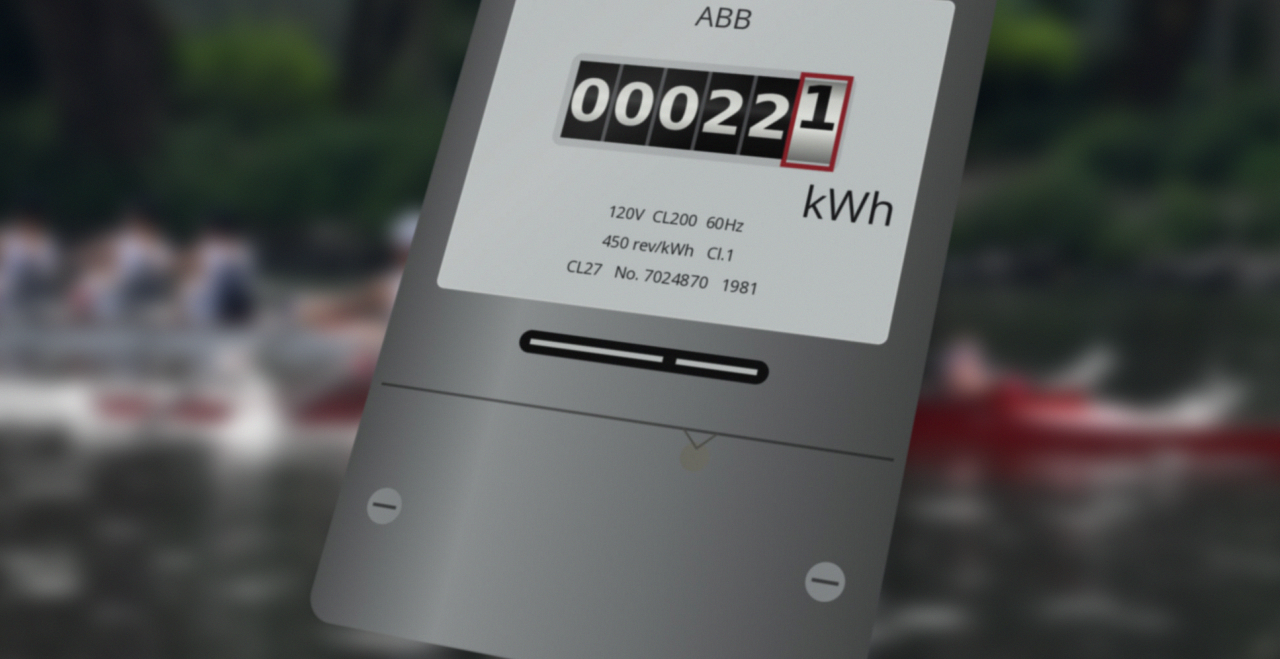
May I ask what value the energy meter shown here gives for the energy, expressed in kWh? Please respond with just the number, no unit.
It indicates 22.1
